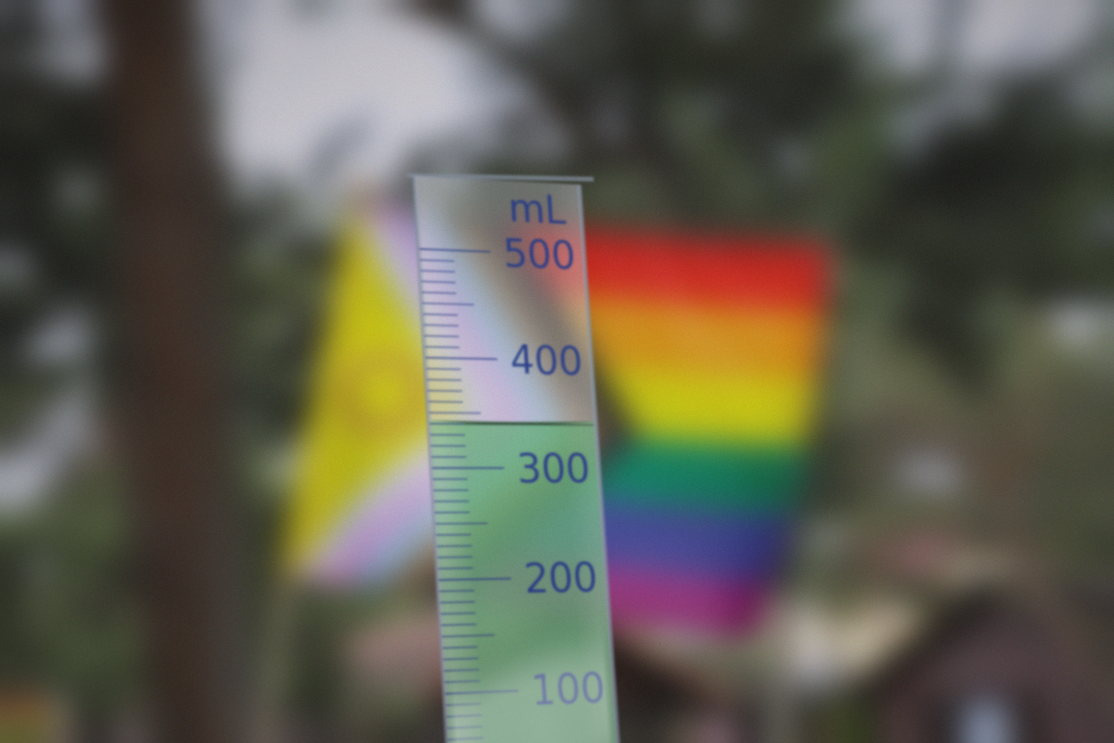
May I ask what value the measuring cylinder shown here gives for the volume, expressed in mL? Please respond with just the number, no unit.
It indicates 340
